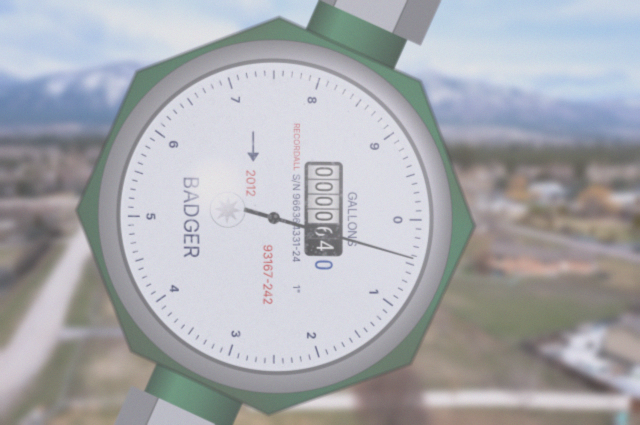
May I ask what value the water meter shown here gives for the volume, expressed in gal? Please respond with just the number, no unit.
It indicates 640.4
